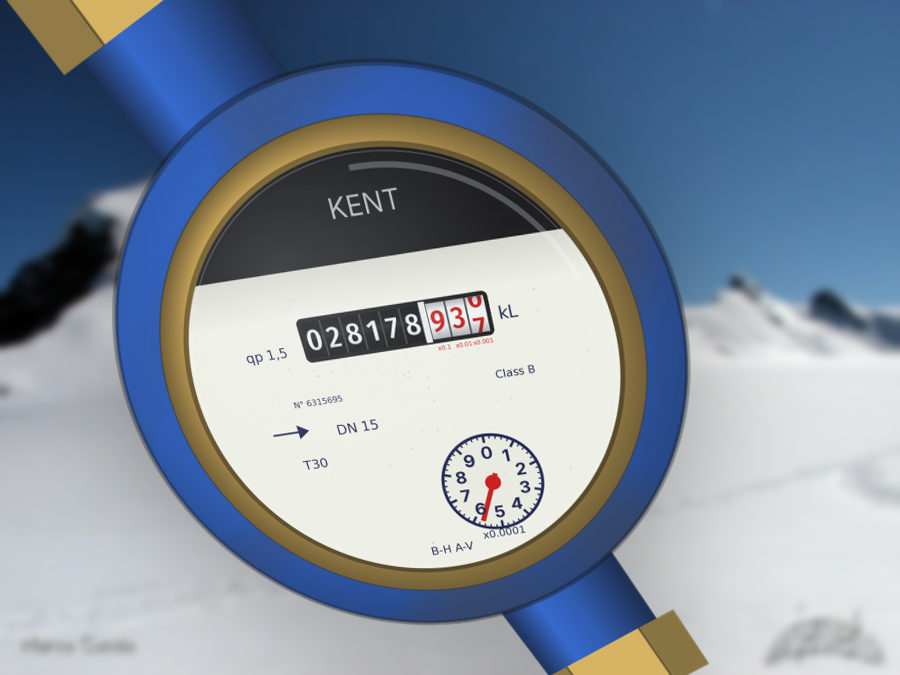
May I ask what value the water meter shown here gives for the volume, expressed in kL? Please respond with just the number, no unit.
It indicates 28178.9365
